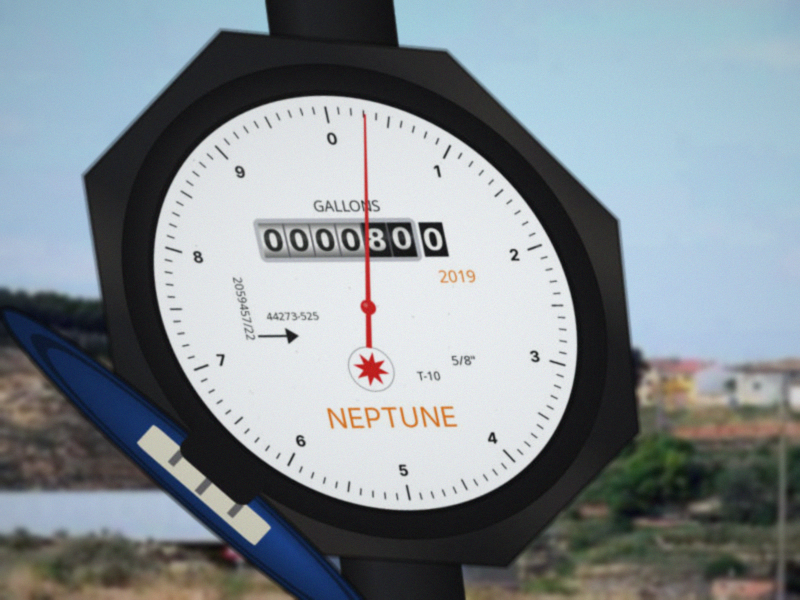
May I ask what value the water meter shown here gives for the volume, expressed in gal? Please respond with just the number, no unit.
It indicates 800.3
